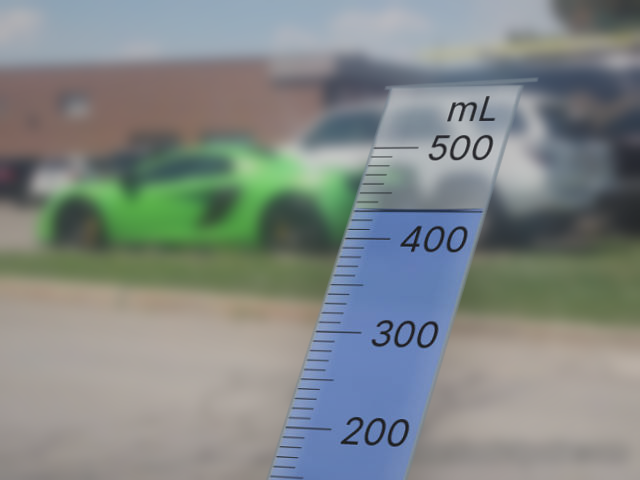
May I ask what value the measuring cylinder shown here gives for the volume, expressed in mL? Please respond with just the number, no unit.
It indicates 430
